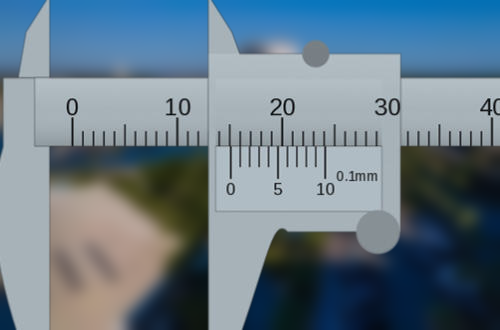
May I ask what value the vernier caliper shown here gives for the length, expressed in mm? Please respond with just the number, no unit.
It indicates 15.1
